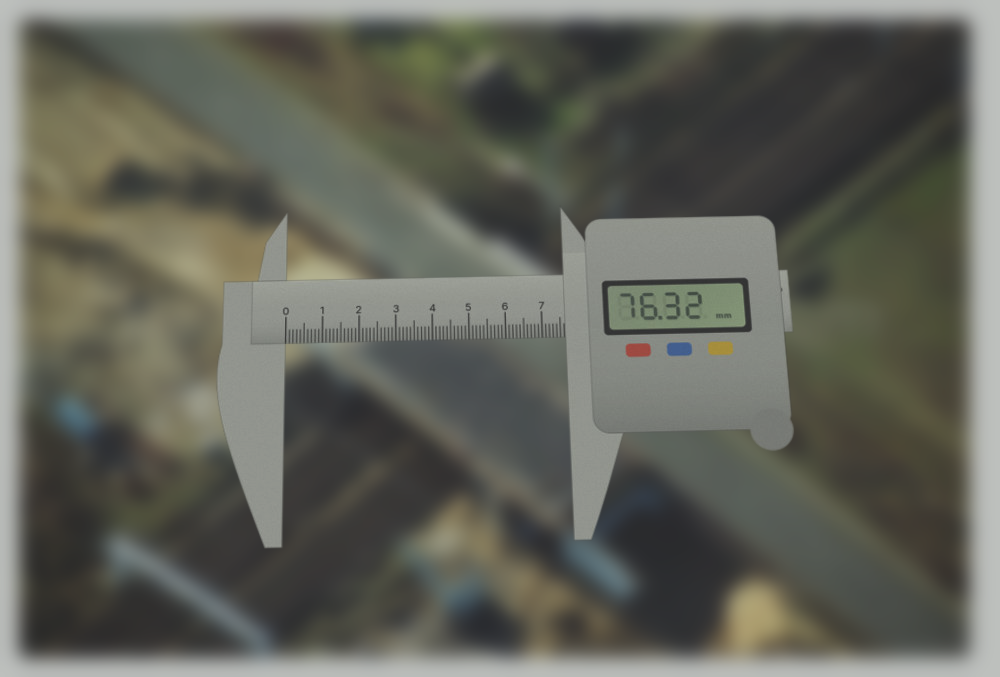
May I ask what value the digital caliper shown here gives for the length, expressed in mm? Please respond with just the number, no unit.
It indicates 76.32
